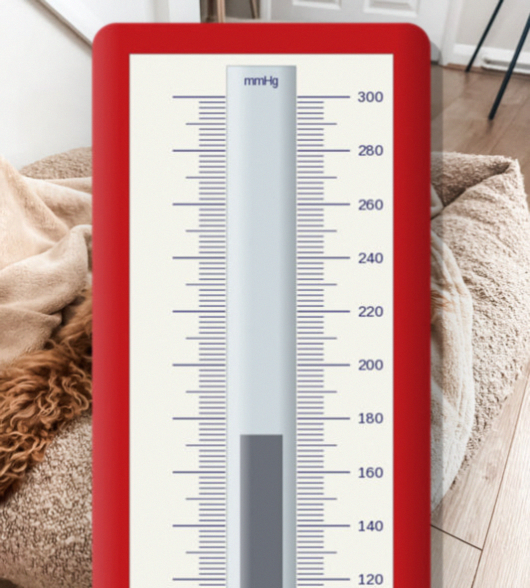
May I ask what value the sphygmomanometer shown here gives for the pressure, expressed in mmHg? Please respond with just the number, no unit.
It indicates 174
